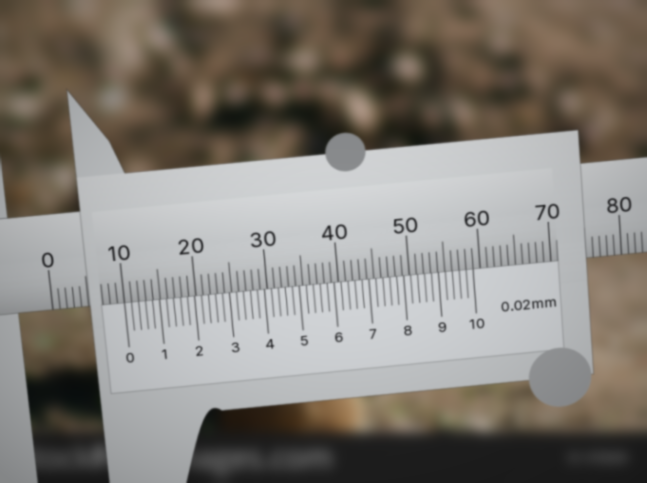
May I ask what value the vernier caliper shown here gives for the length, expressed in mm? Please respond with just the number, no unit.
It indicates 10.0
